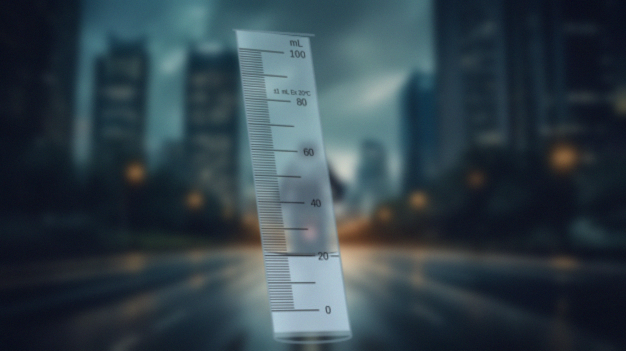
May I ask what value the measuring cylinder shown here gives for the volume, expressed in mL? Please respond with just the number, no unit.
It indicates 20
